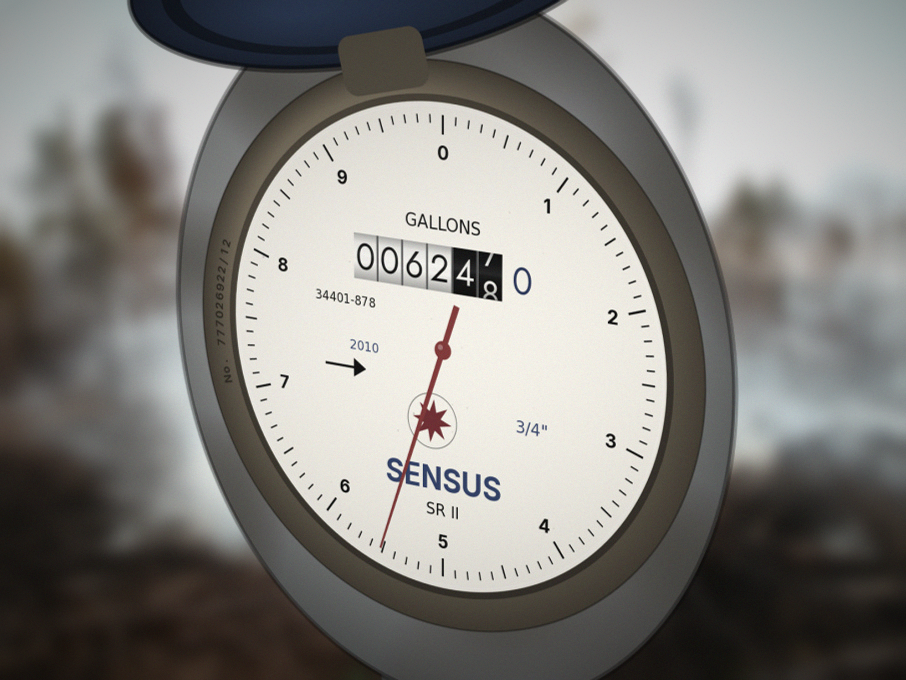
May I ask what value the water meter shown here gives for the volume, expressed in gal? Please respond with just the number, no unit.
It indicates 62475.5
